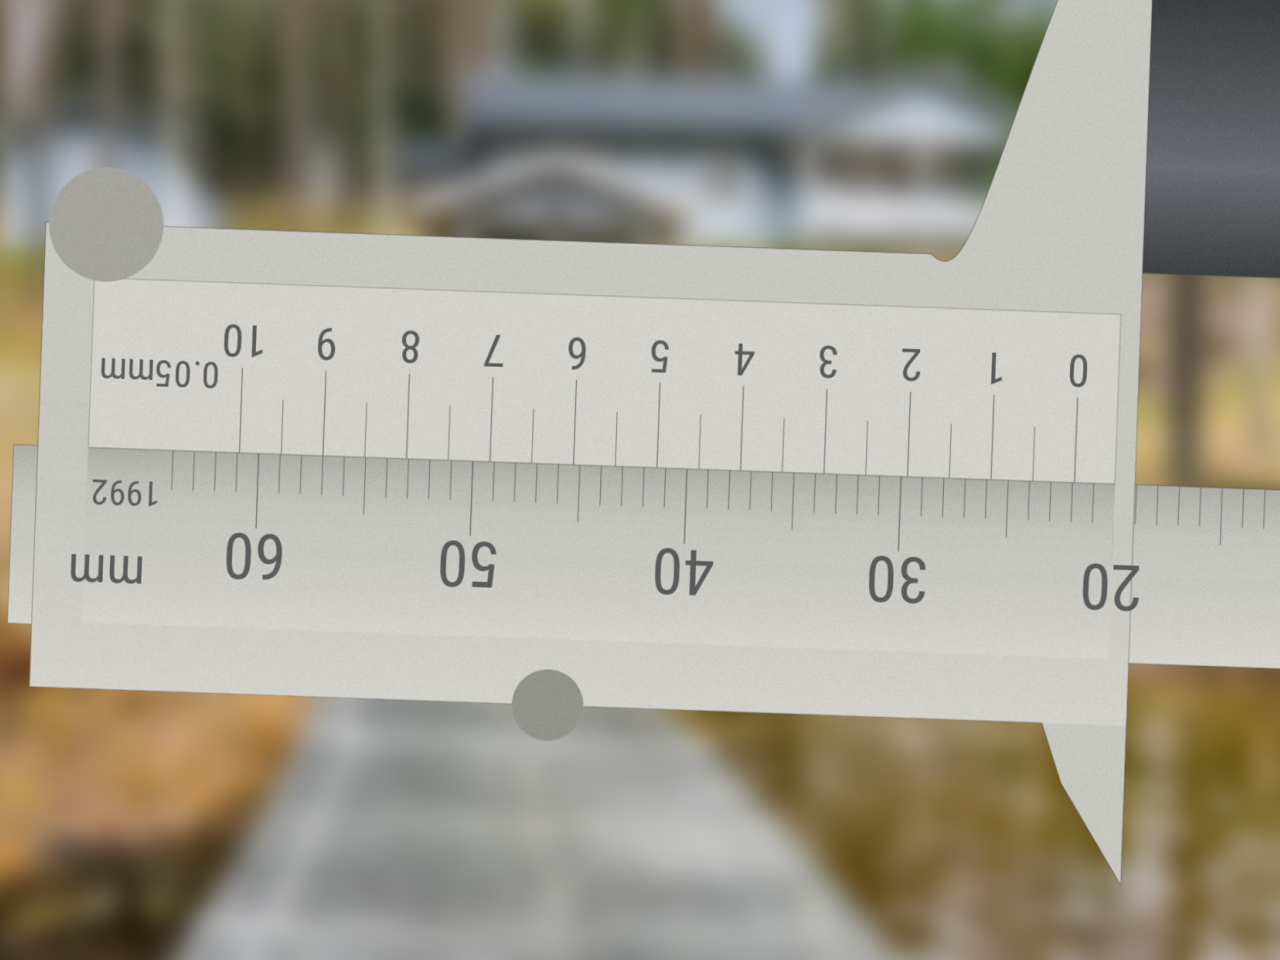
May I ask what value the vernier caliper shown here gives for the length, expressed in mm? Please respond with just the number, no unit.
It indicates 21.9
